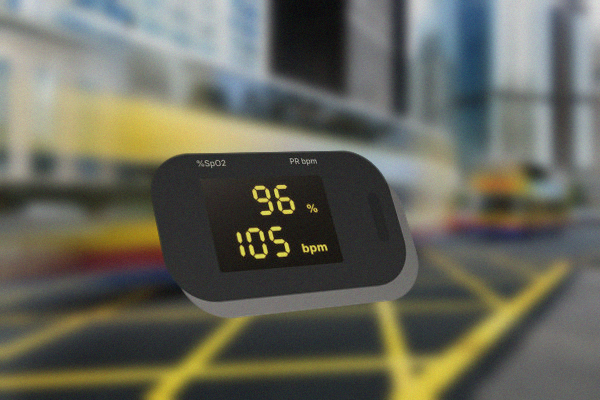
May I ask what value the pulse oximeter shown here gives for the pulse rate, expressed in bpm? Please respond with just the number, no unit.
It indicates 105
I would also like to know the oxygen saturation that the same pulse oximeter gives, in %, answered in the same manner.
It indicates 96
